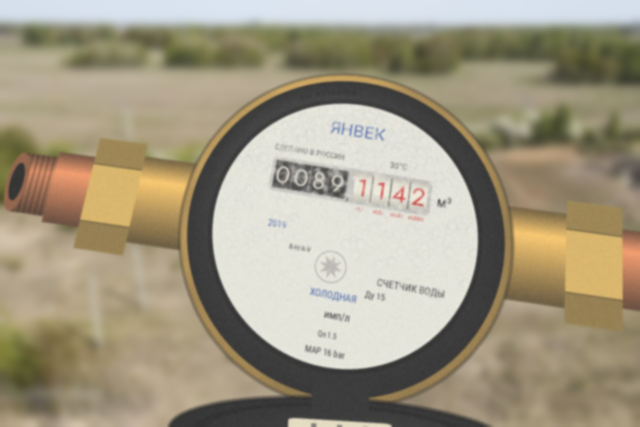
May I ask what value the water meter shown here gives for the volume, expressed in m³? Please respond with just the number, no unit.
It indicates 89.1142
